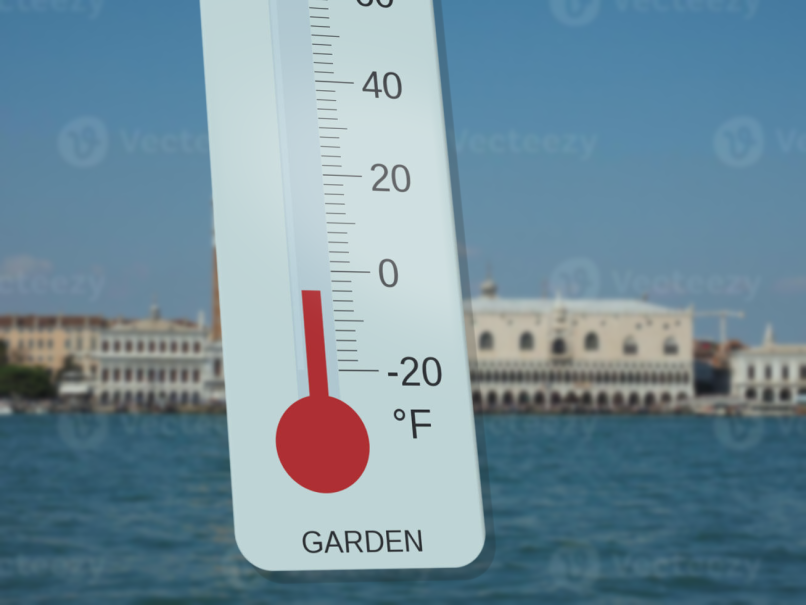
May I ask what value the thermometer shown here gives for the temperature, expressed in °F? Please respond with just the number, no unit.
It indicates -4
